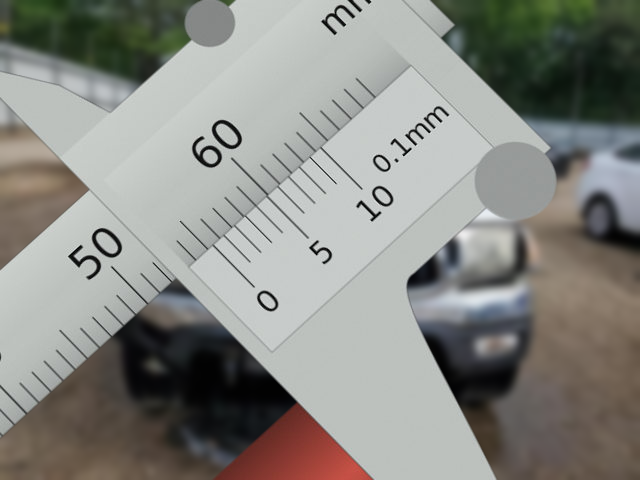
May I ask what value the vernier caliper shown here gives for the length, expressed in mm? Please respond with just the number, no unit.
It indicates 55.4
